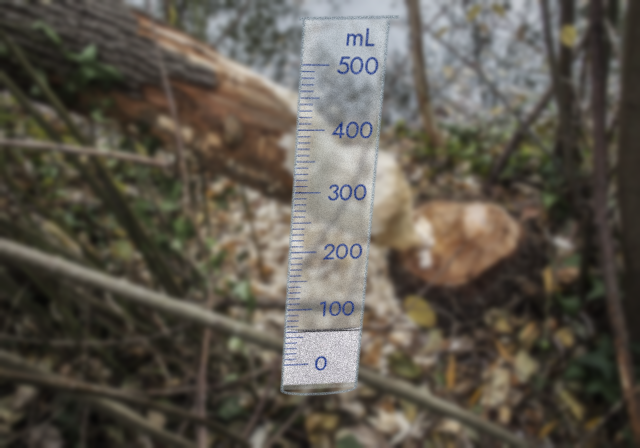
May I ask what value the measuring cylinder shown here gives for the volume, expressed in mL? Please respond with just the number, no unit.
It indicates 60
